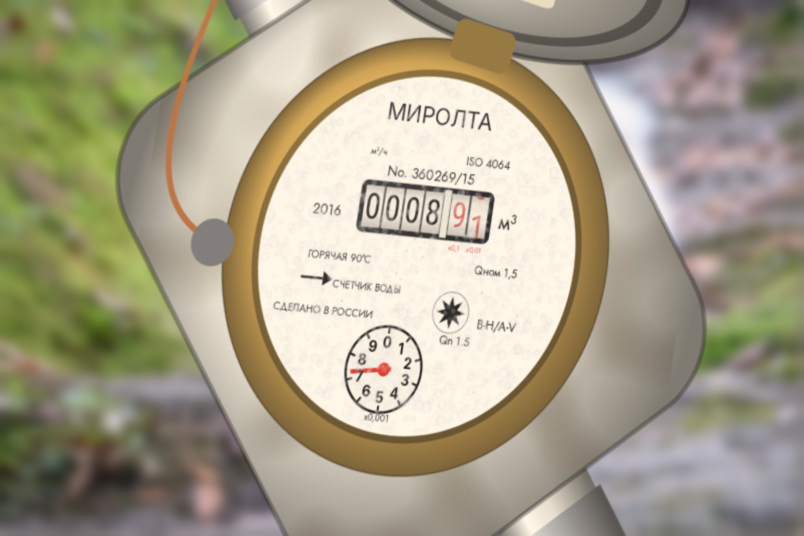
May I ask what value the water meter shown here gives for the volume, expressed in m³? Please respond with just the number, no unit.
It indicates 8.907
